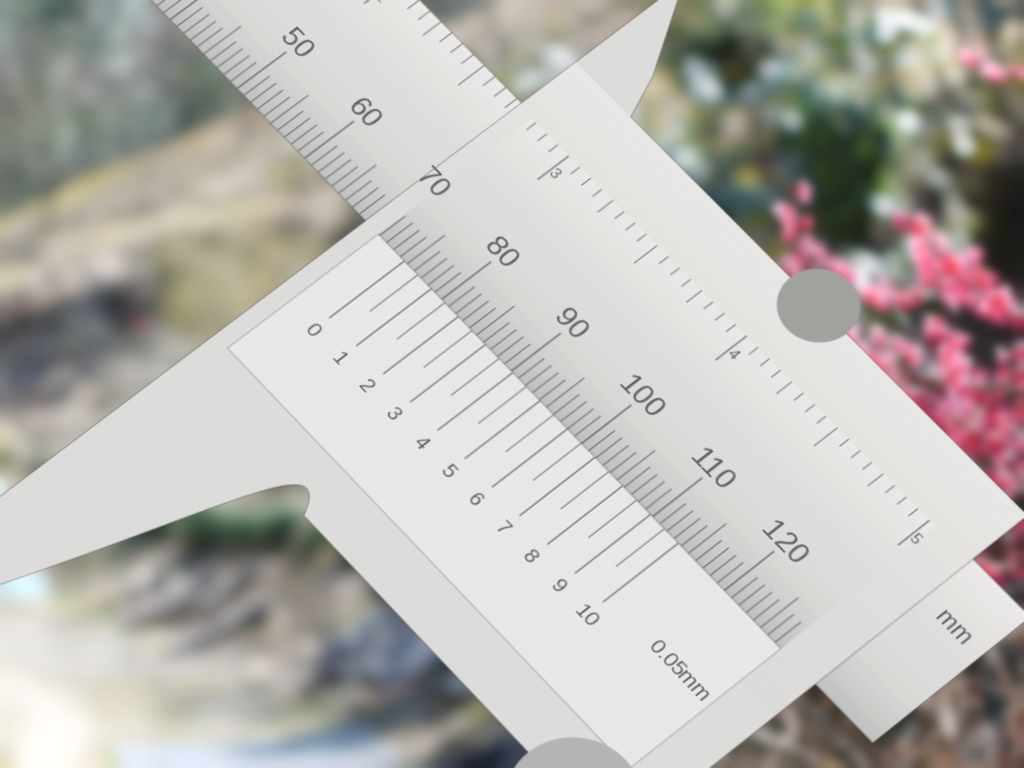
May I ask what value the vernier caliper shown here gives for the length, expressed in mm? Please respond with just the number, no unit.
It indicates 74.6
